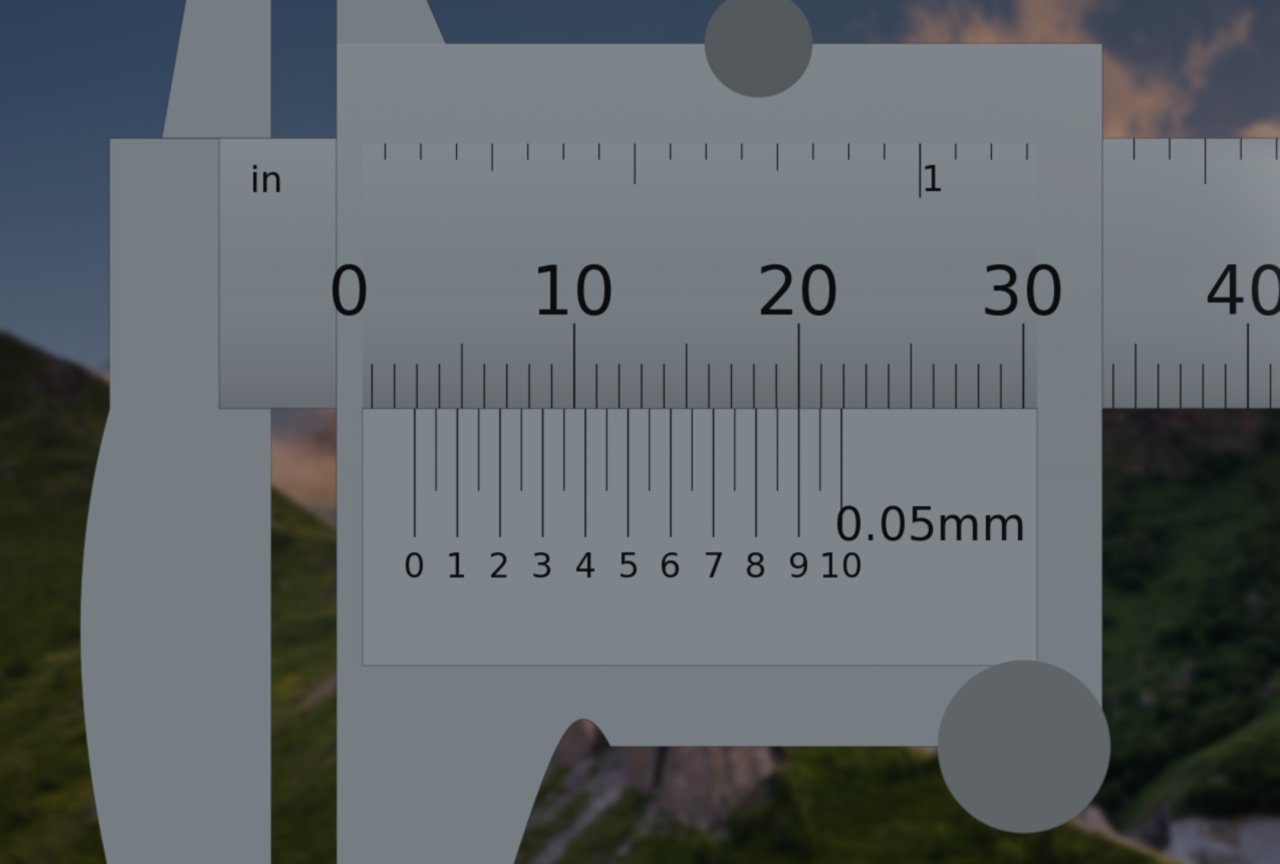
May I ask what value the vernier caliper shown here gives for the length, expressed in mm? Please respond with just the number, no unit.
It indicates 2.9
